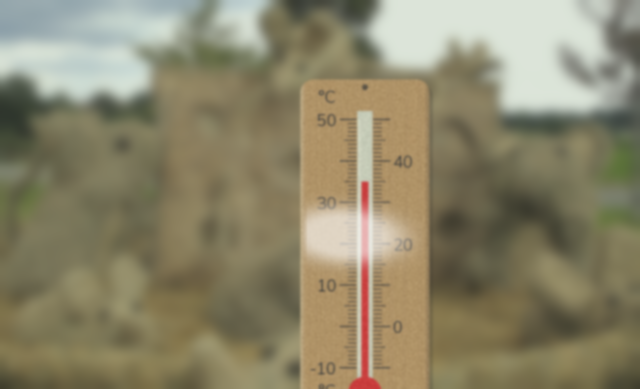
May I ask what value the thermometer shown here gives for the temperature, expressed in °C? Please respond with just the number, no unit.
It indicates 35
